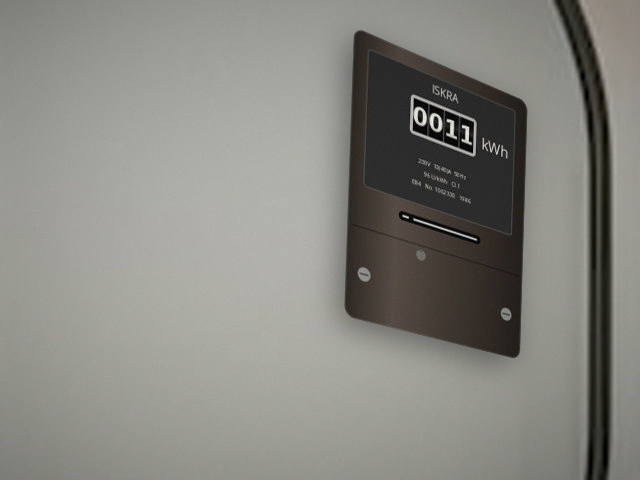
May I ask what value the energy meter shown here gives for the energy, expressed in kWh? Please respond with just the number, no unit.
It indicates 11
